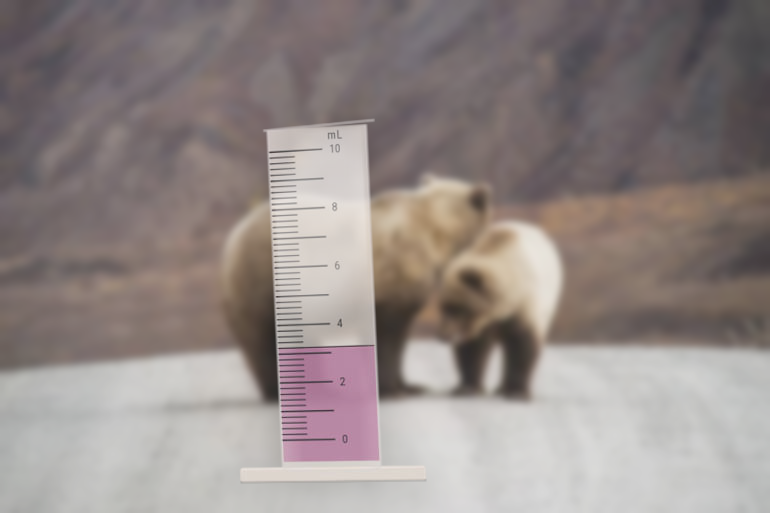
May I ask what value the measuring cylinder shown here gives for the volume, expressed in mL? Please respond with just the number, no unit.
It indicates 3.2
